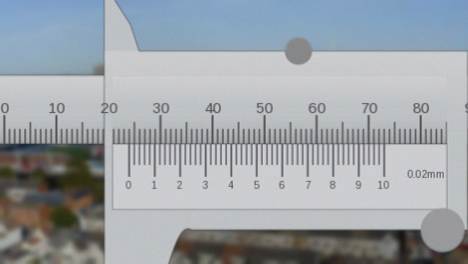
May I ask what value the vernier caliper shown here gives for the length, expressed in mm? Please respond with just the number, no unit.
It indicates 24.0
